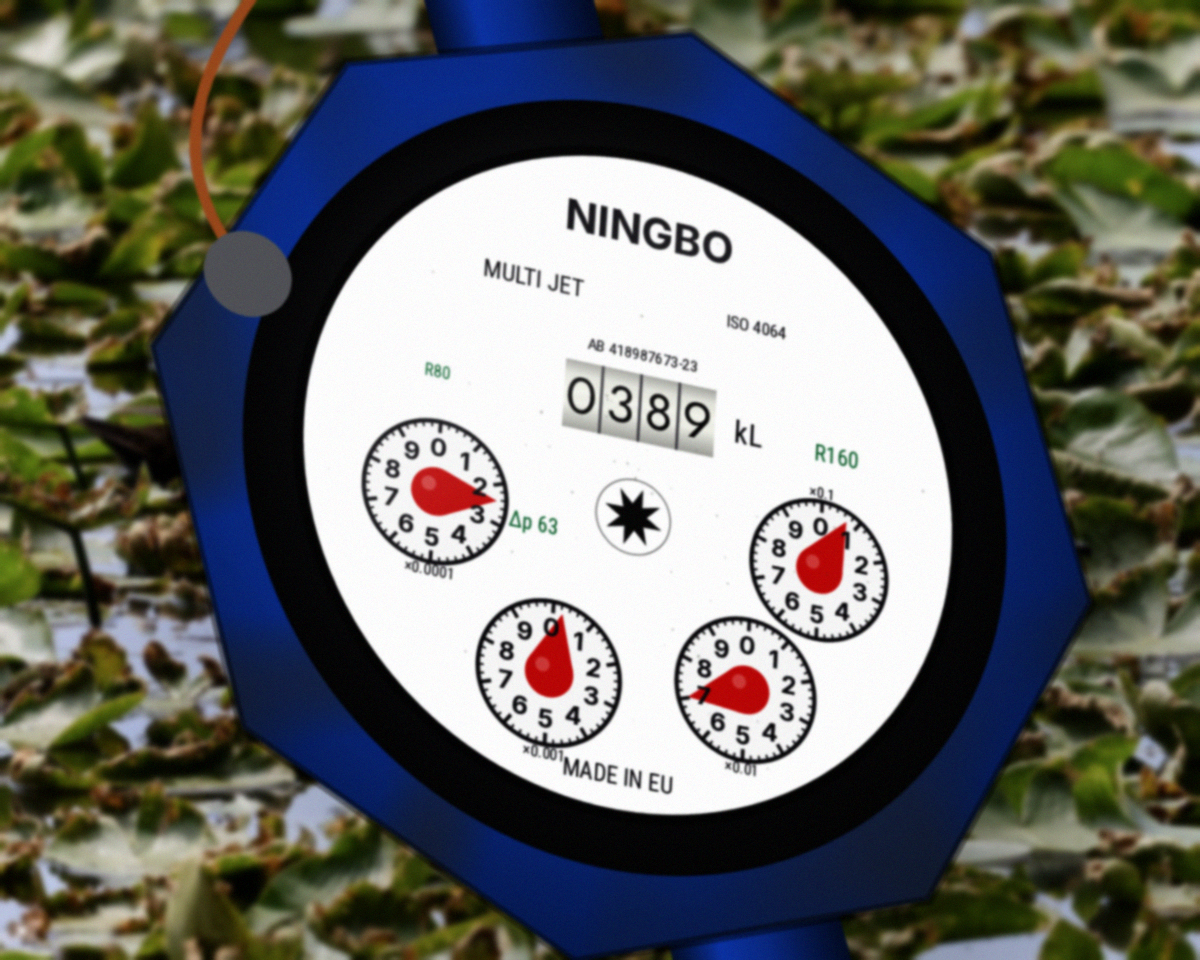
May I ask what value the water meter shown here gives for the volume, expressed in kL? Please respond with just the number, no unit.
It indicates 389.0702
